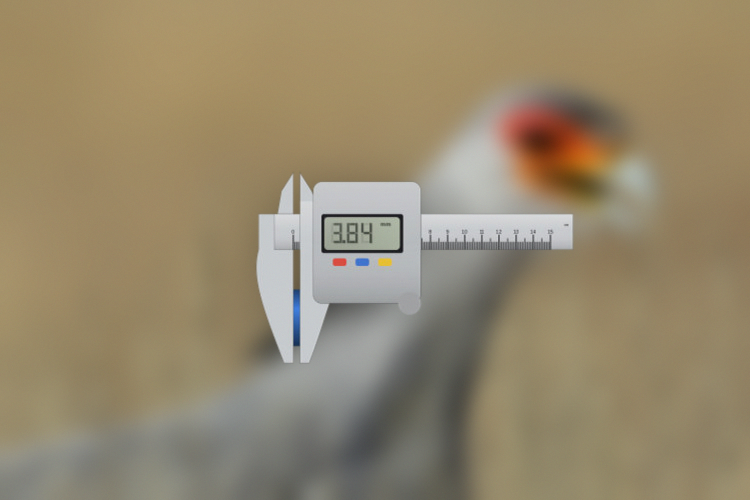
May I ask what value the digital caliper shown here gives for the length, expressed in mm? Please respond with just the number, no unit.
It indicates 3.84
